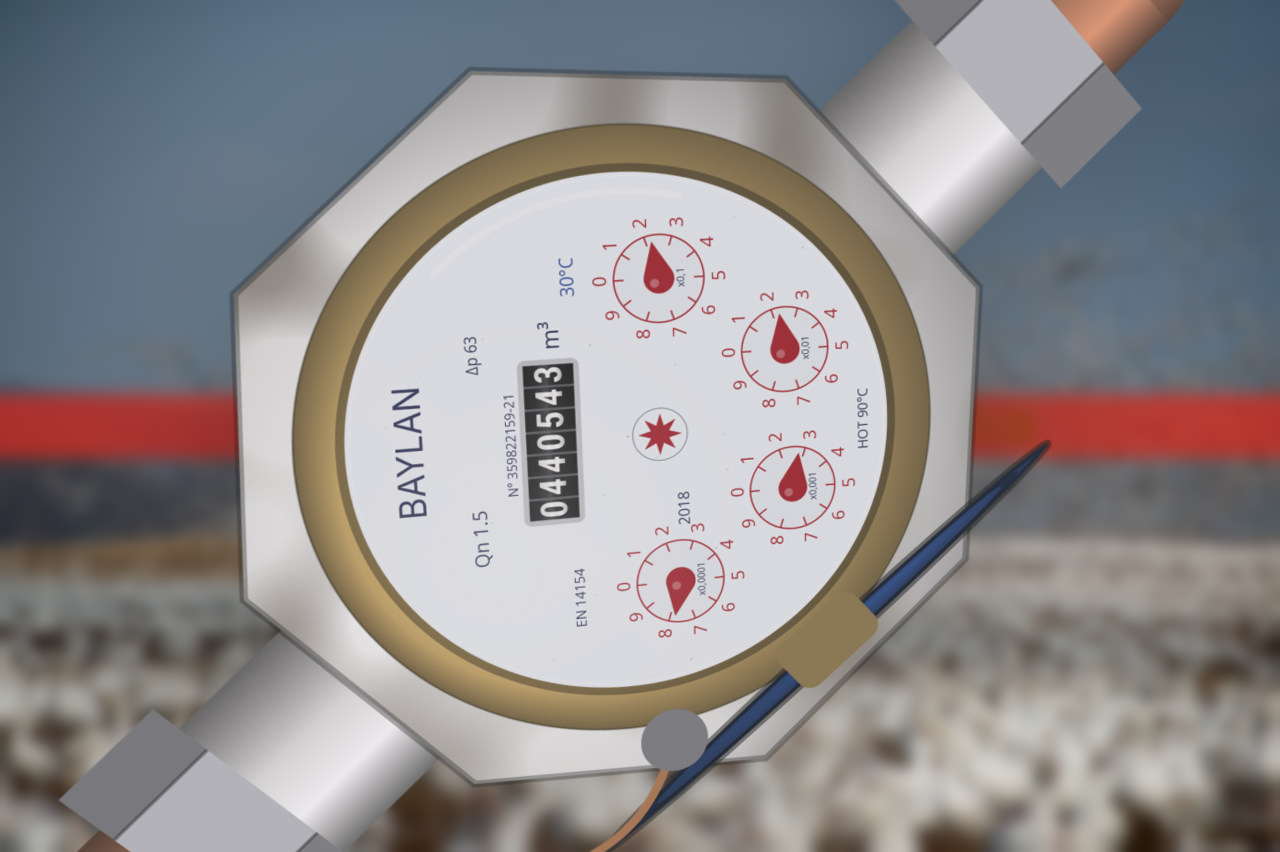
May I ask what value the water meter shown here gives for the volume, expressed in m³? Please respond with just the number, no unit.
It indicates 440543.2227
